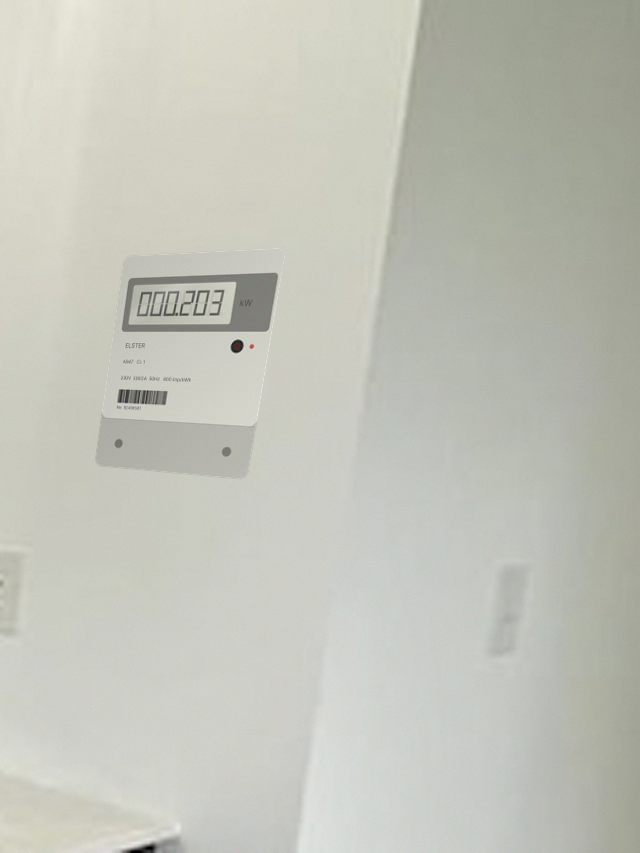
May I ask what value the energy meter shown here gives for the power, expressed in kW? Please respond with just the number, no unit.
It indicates 0.203
